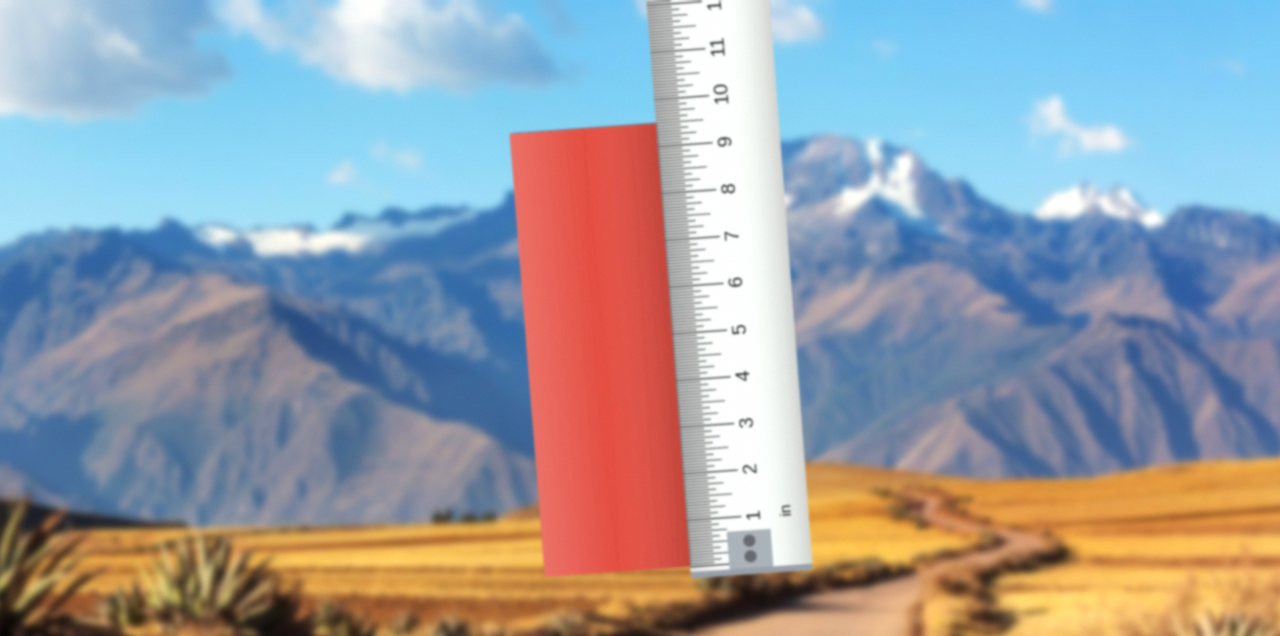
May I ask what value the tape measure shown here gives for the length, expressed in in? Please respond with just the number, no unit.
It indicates 9.5
